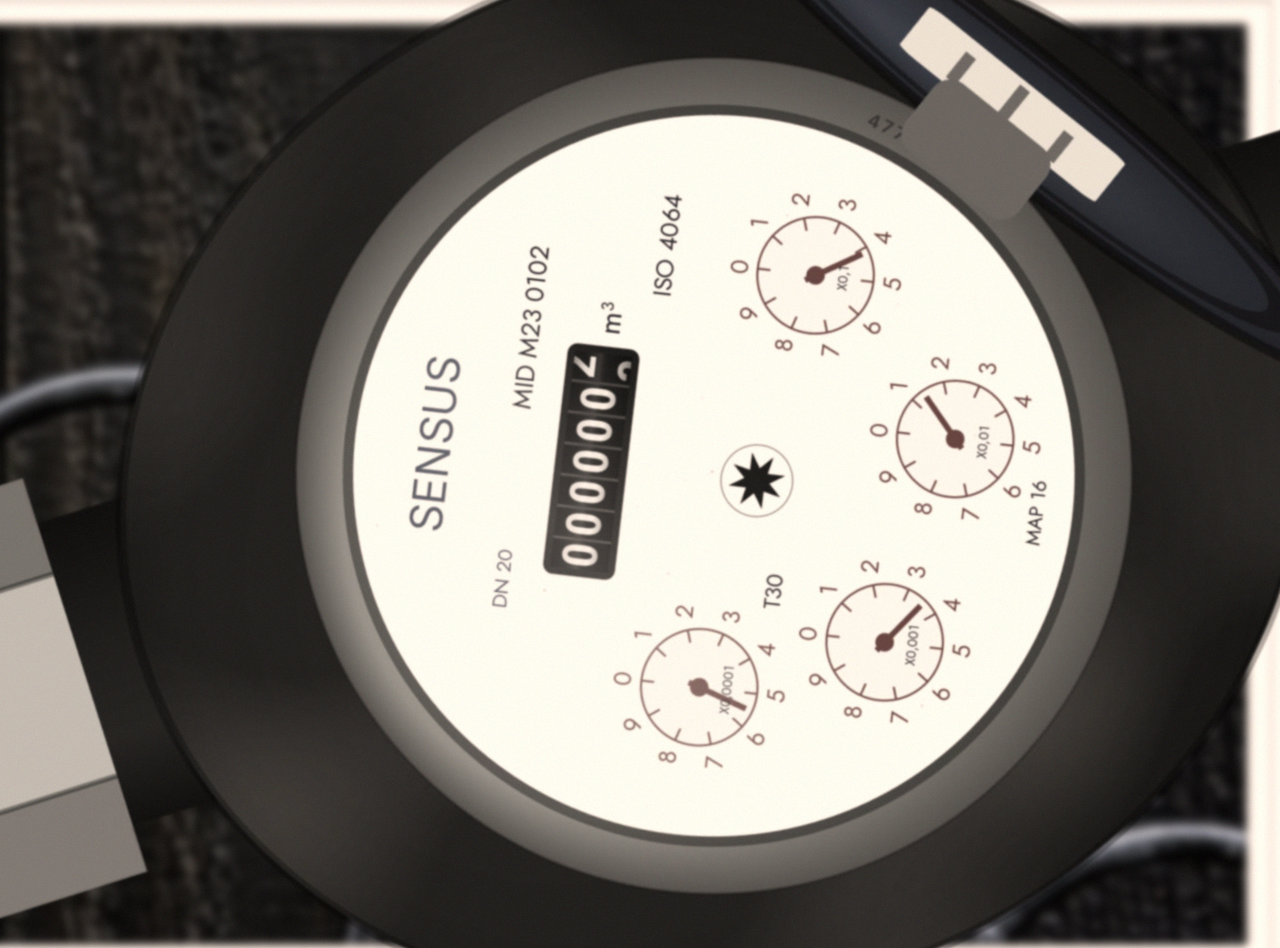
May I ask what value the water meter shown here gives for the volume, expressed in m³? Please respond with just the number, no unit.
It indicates 2.4135
